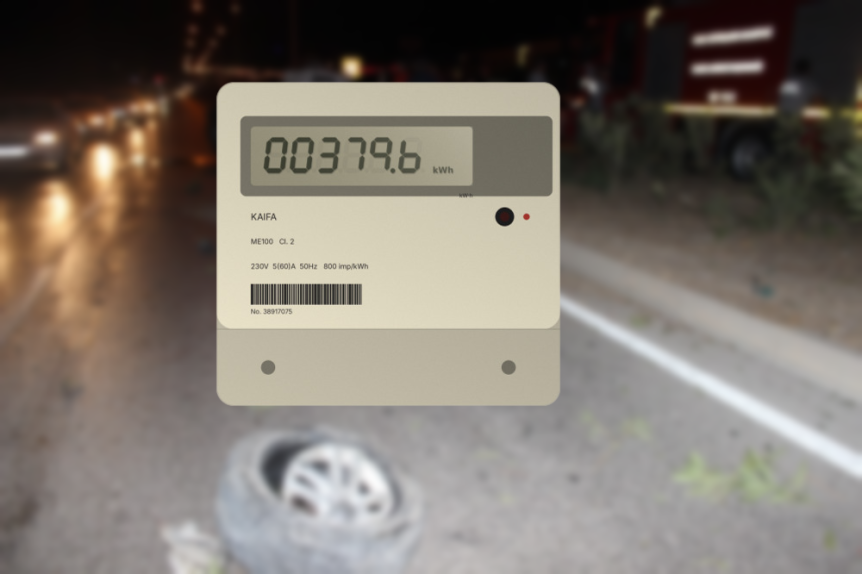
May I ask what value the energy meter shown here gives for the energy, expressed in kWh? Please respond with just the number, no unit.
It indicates 379.6
